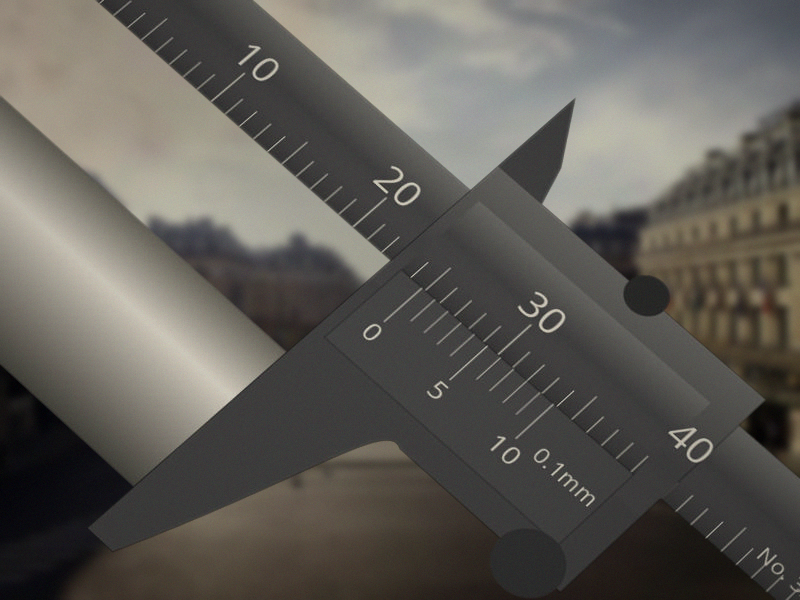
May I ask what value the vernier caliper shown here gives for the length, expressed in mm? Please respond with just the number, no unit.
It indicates 24.8
